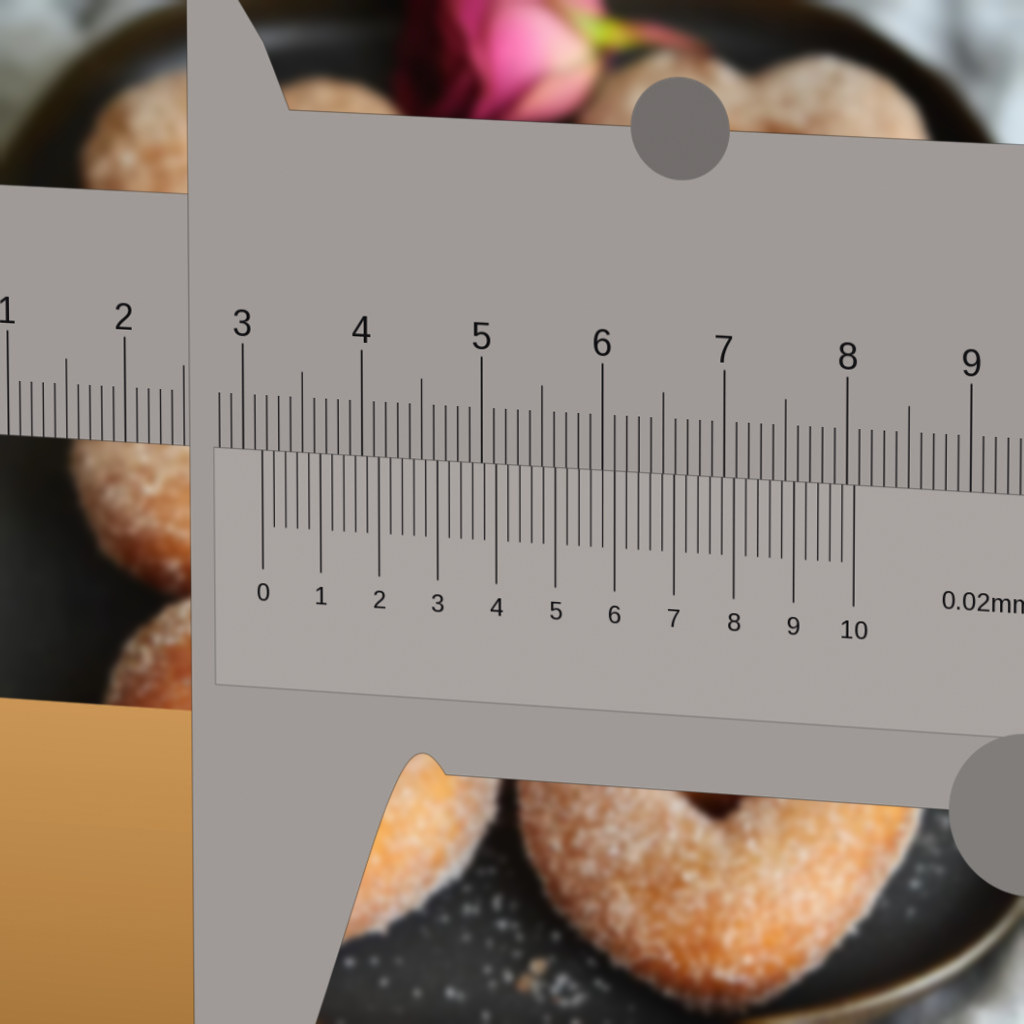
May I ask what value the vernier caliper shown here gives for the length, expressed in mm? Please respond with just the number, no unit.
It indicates 31.6
